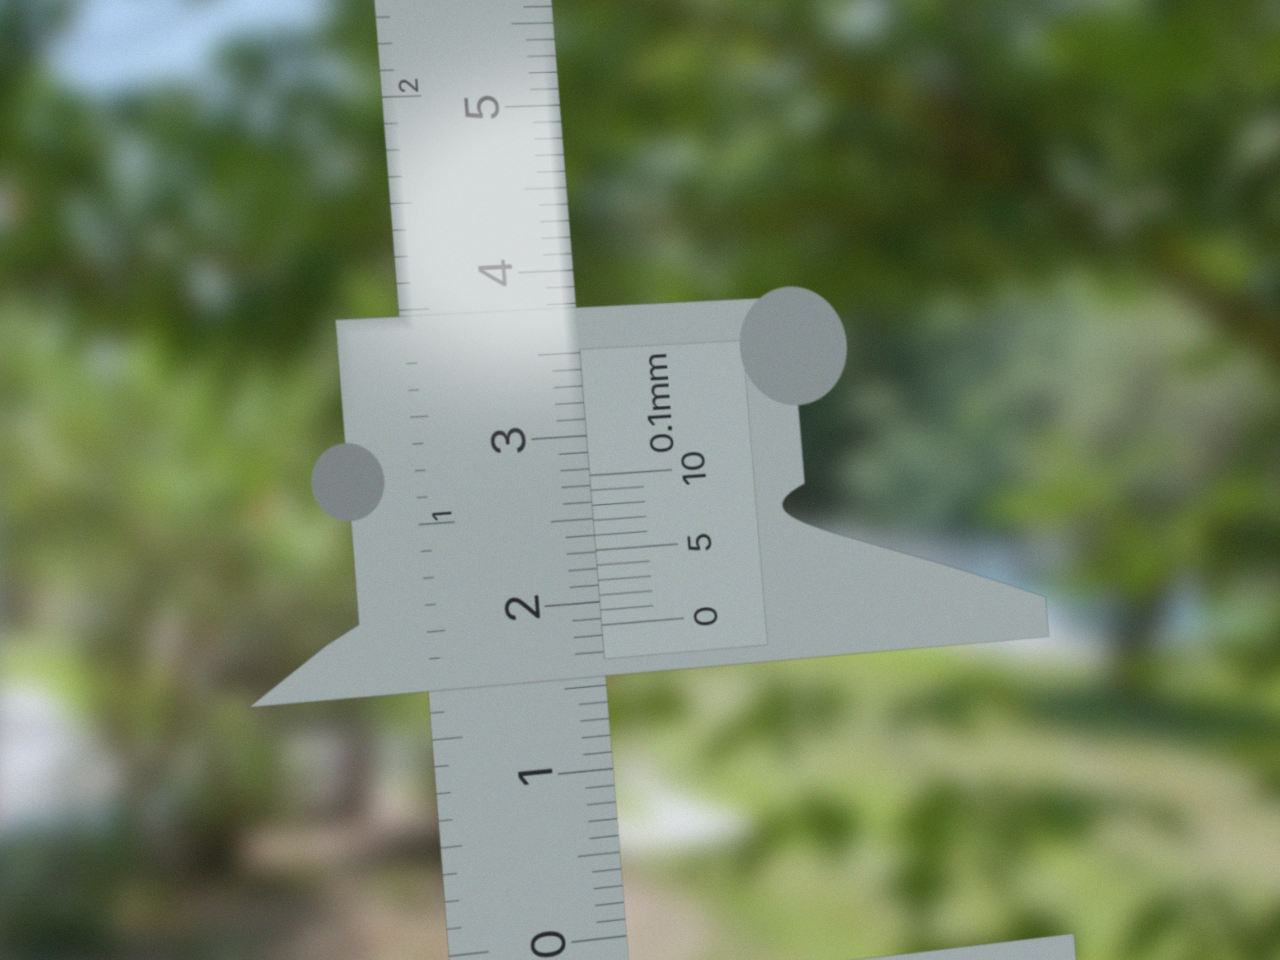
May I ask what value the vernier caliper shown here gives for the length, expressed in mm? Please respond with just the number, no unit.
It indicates 18.6
